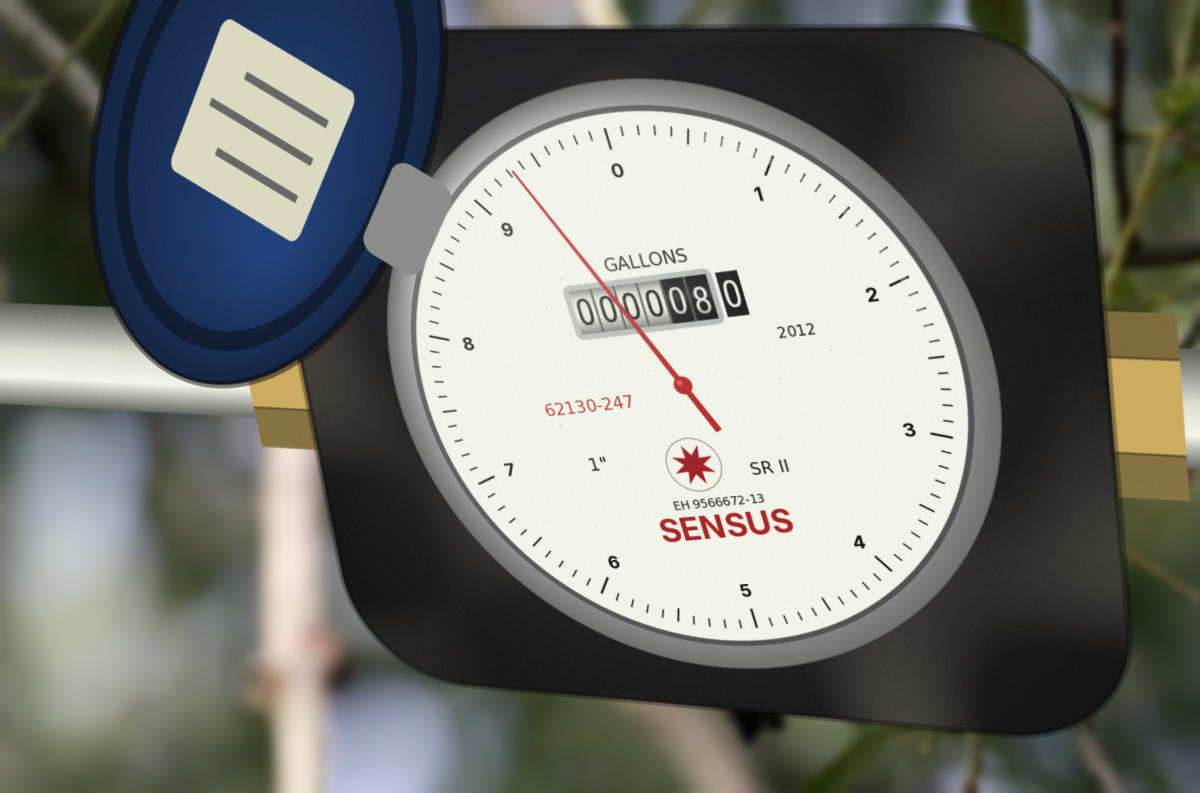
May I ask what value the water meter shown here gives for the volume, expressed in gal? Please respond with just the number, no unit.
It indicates 79.3
